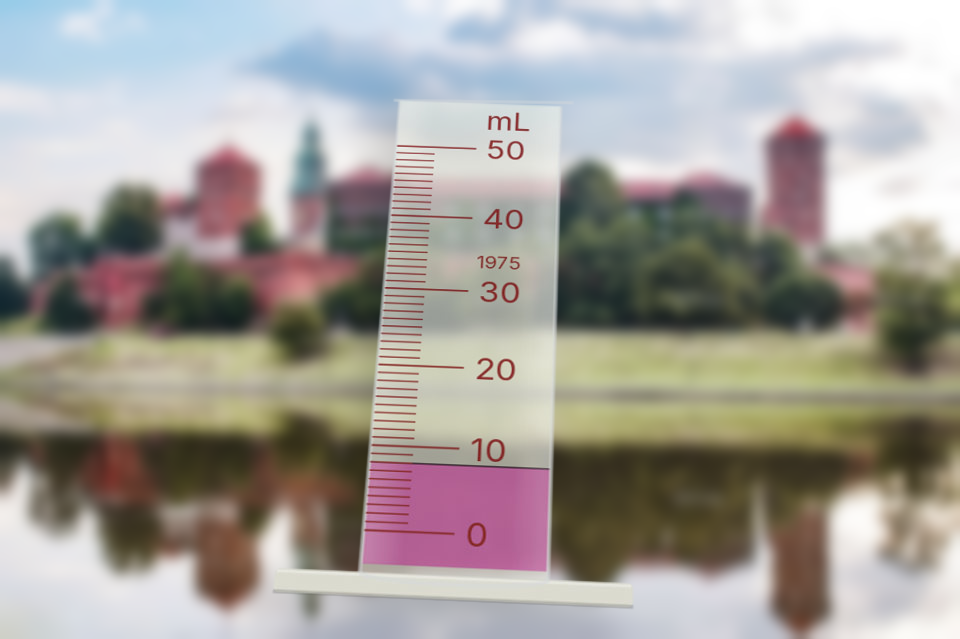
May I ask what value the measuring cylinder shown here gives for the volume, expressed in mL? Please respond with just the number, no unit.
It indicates 8
